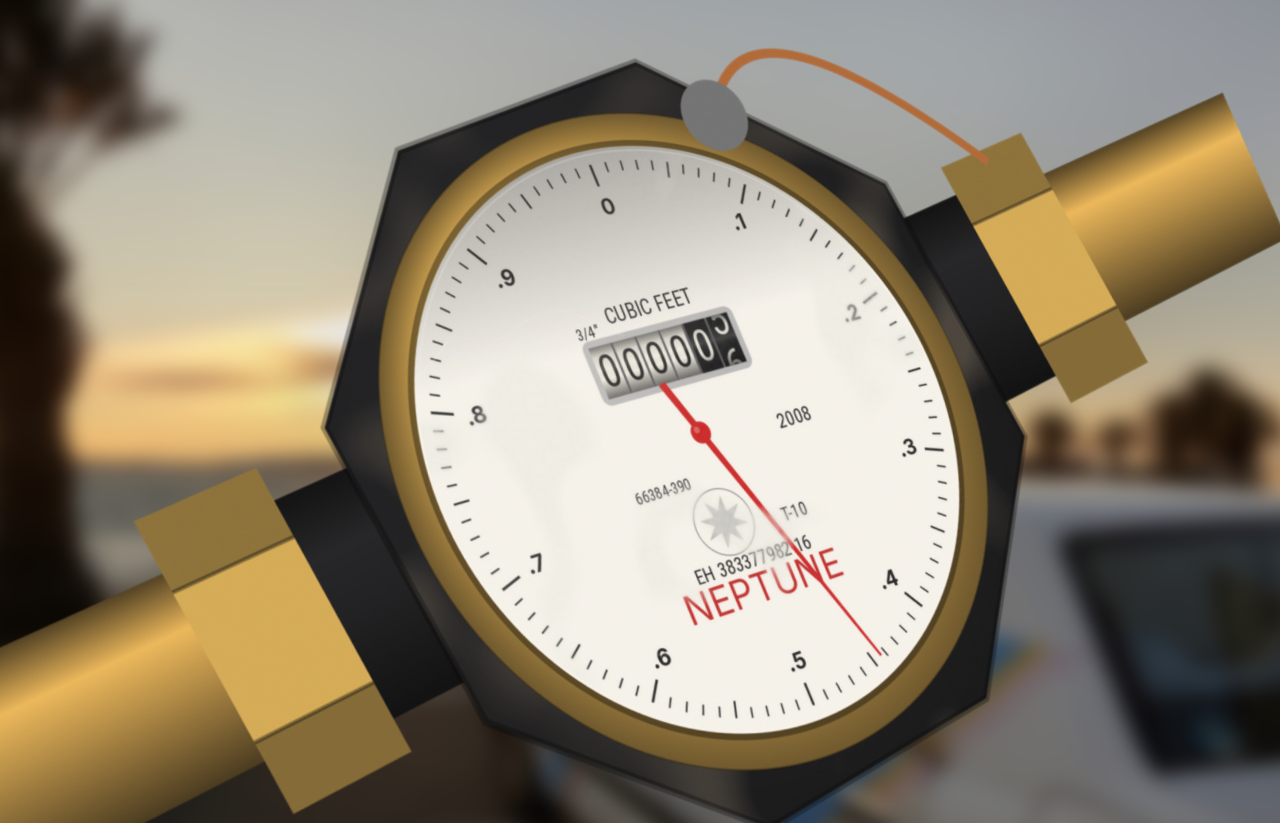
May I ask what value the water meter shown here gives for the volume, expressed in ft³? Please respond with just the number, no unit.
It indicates 5.44
